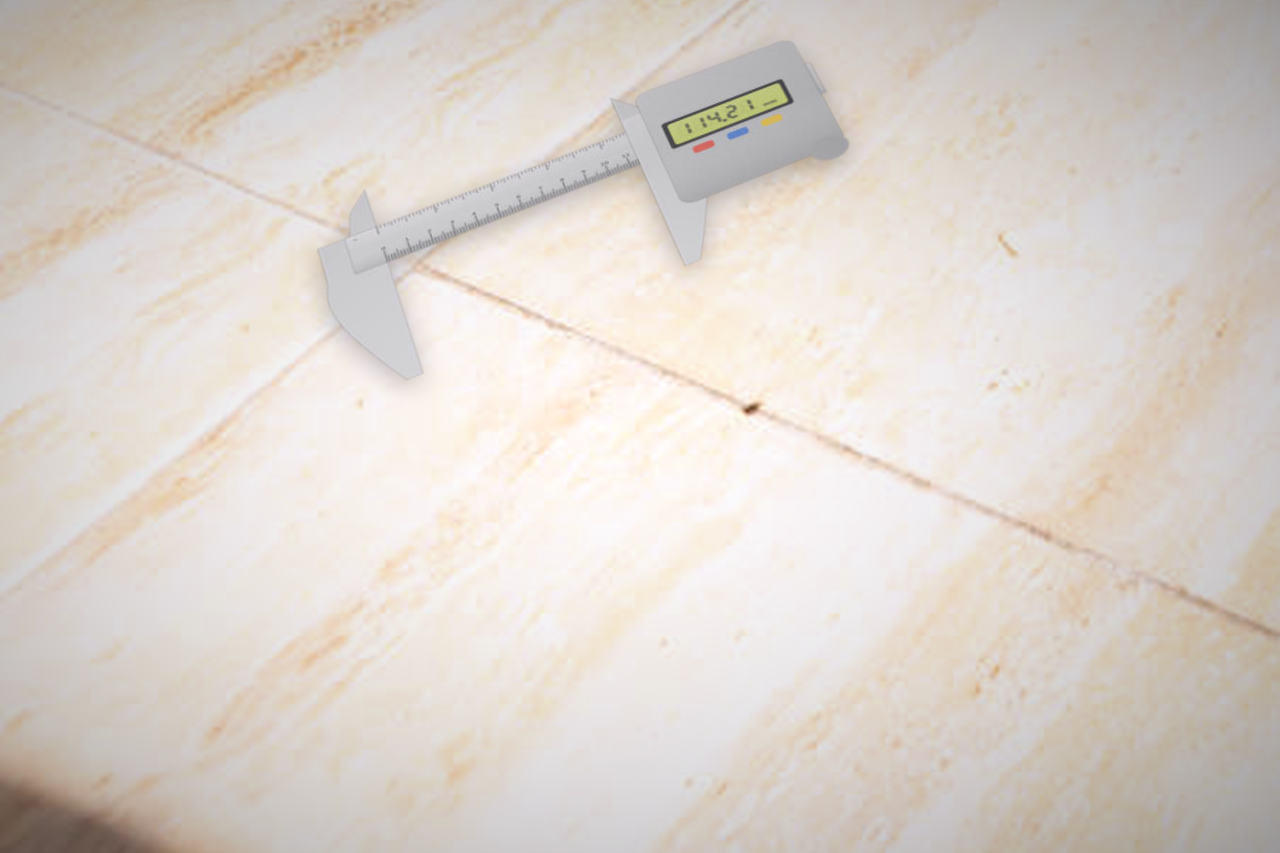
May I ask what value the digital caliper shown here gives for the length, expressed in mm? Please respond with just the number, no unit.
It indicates 114.21
